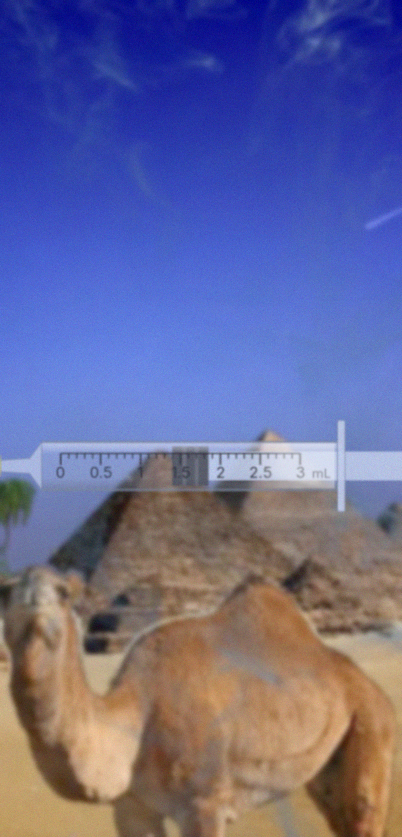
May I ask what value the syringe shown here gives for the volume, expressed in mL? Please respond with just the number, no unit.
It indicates 1.4
